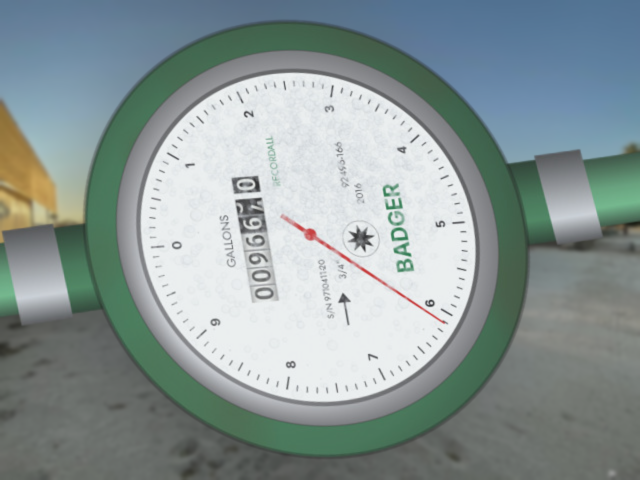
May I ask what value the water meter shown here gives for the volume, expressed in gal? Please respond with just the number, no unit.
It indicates 96636.1
